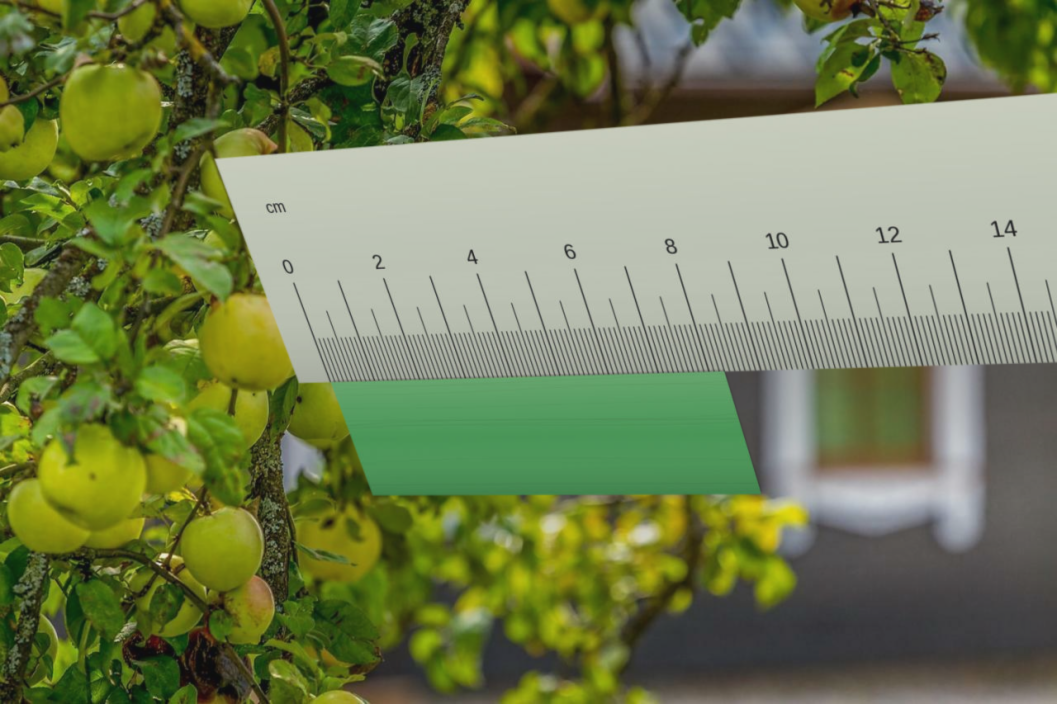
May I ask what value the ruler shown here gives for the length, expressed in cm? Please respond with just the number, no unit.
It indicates 8.3
